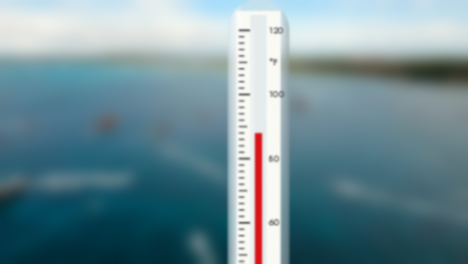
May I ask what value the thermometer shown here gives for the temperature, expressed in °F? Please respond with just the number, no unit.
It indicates 88
